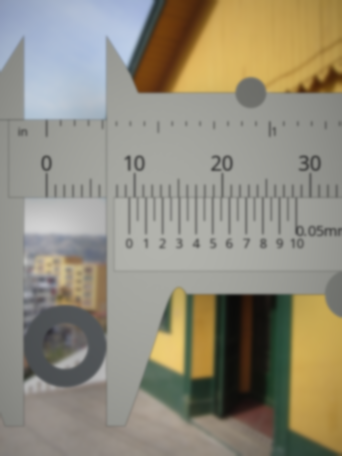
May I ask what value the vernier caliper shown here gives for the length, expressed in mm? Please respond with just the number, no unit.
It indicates 9.4
